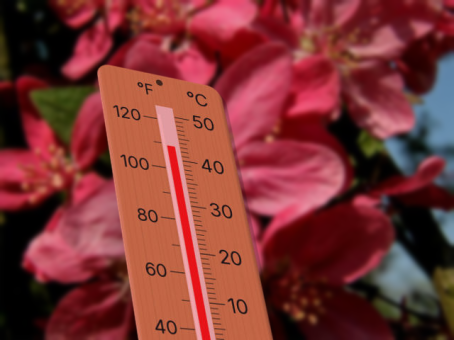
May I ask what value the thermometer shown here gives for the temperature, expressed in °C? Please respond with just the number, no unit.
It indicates 43
